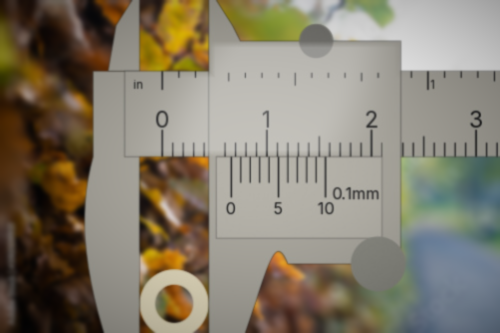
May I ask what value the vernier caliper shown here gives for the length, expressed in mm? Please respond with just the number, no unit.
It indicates 6.6
